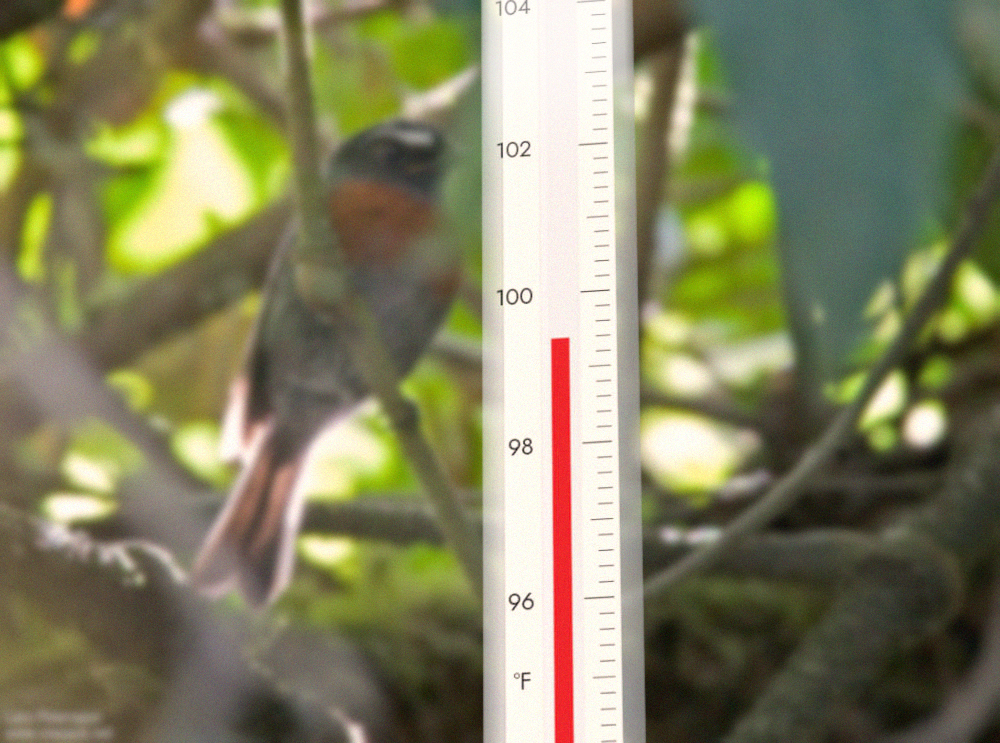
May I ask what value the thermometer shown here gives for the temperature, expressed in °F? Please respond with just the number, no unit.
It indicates 99.4
